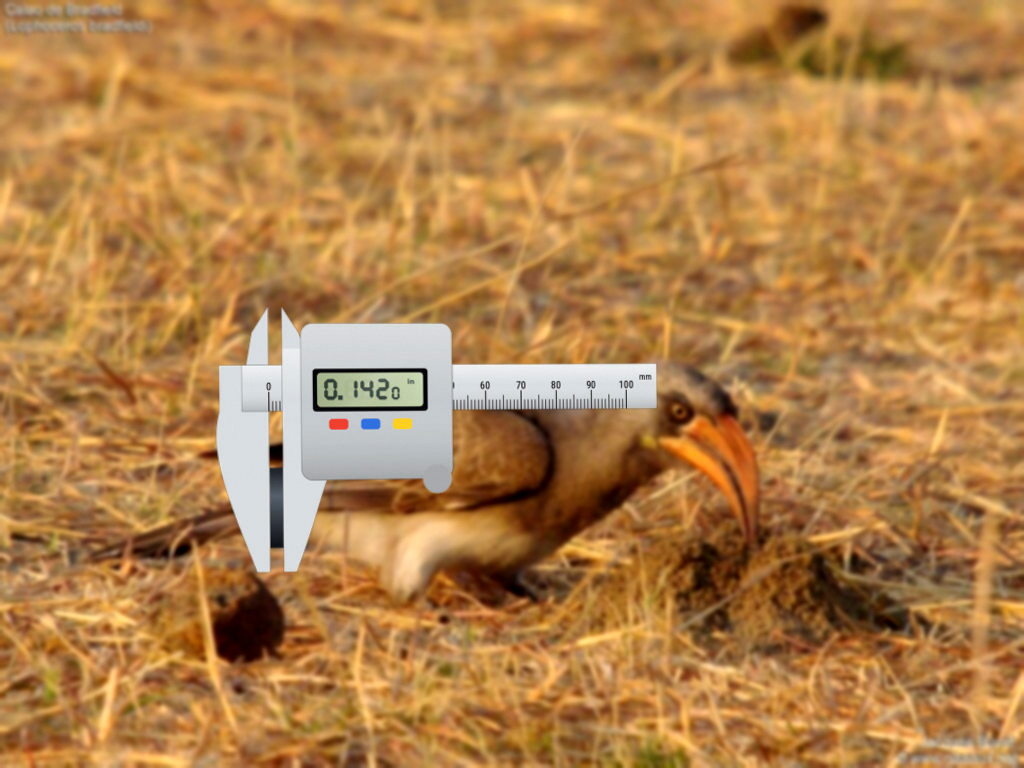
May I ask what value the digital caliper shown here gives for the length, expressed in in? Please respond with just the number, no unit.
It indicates 0.1420
